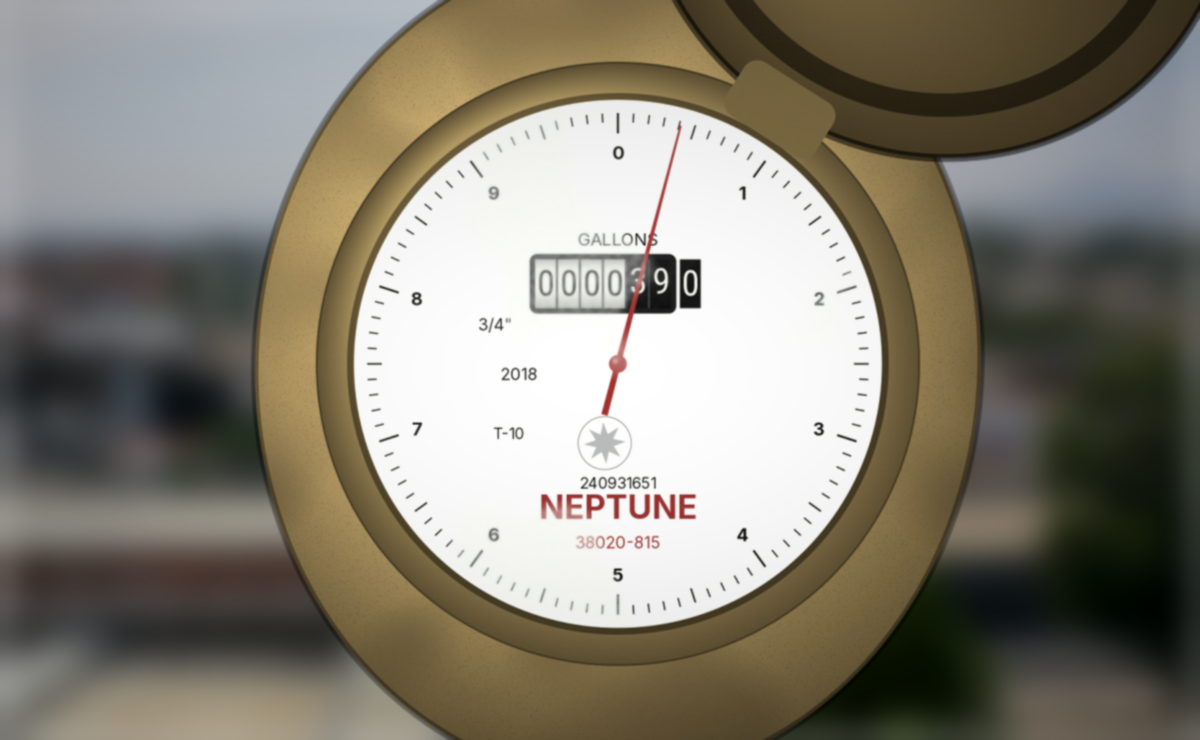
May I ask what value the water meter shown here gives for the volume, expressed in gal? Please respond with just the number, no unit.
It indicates 390.4
